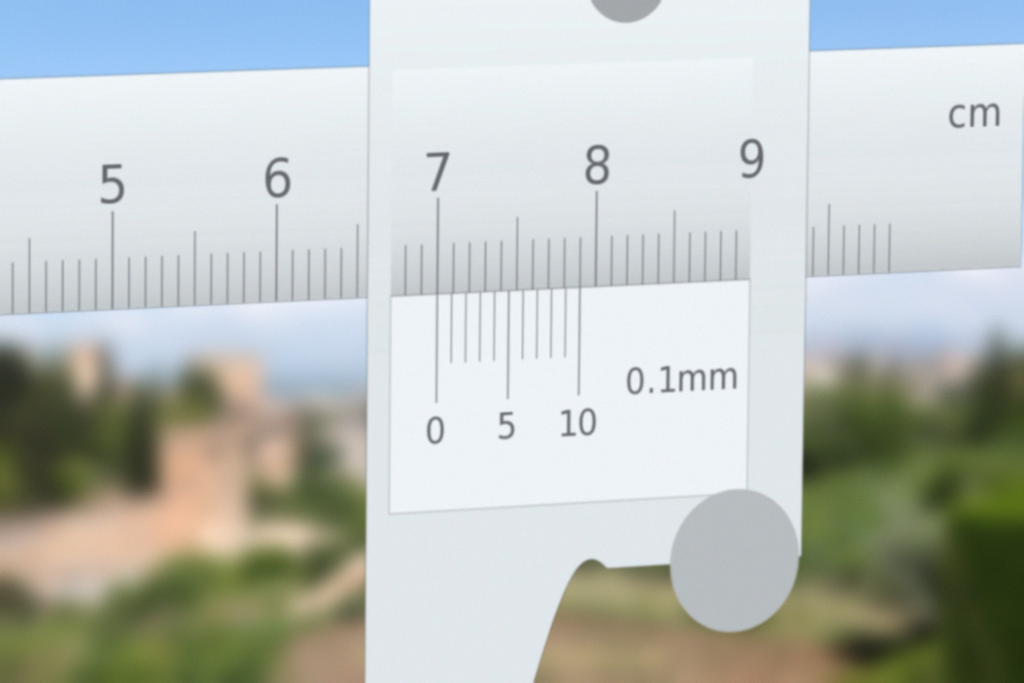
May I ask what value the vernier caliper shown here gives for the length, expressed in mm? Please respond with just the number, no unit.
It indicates 70.0
